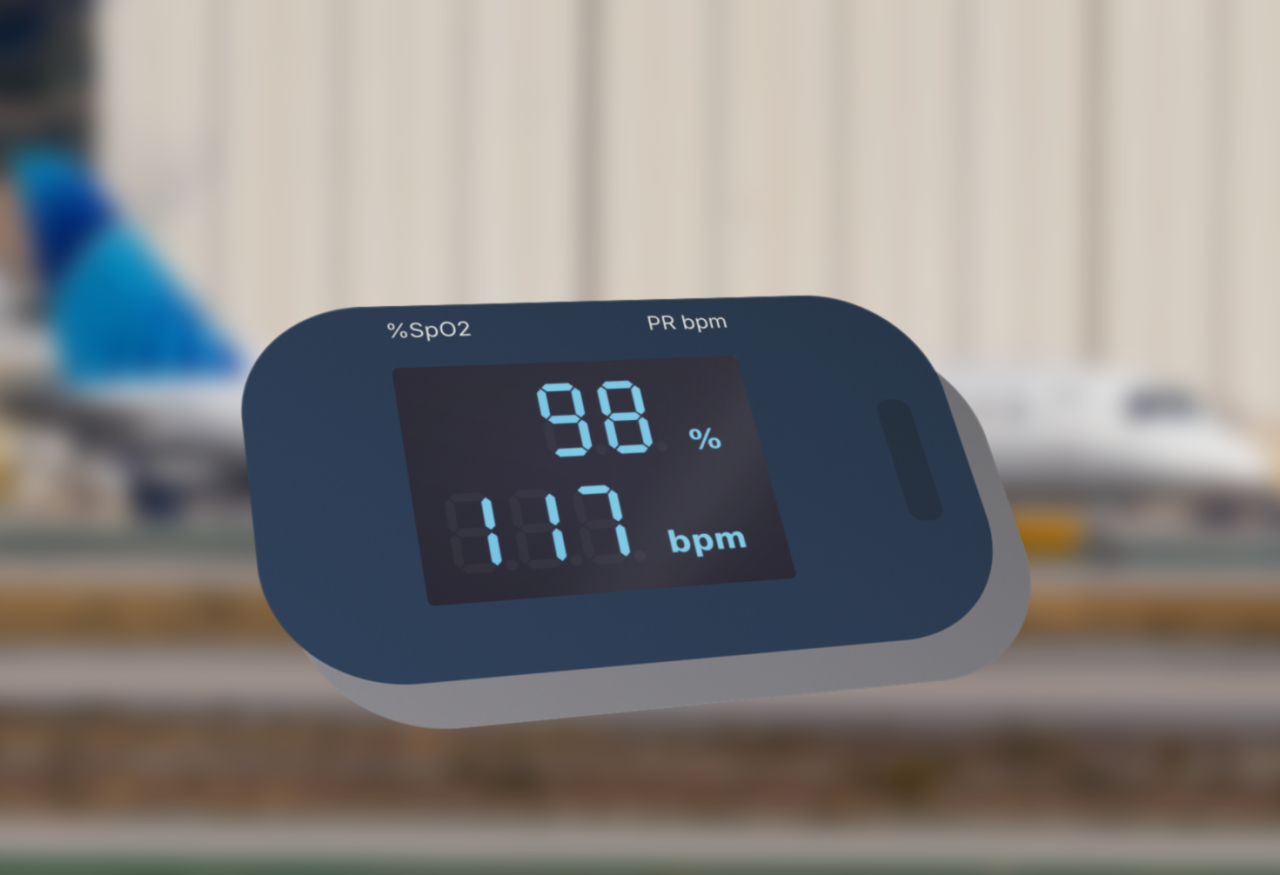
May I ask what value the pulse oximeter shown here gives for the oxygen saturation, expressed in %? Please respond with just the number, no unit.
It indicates 98
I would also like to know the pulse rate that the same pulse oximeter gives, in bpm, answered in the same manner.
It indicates 117
